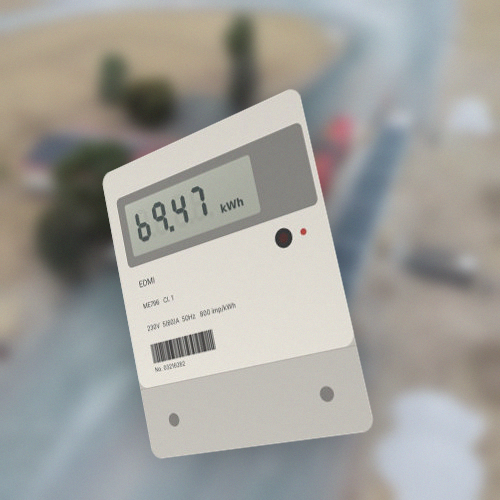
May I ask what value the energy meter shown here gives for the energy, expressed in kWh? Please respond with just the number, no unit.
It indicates 69.47
